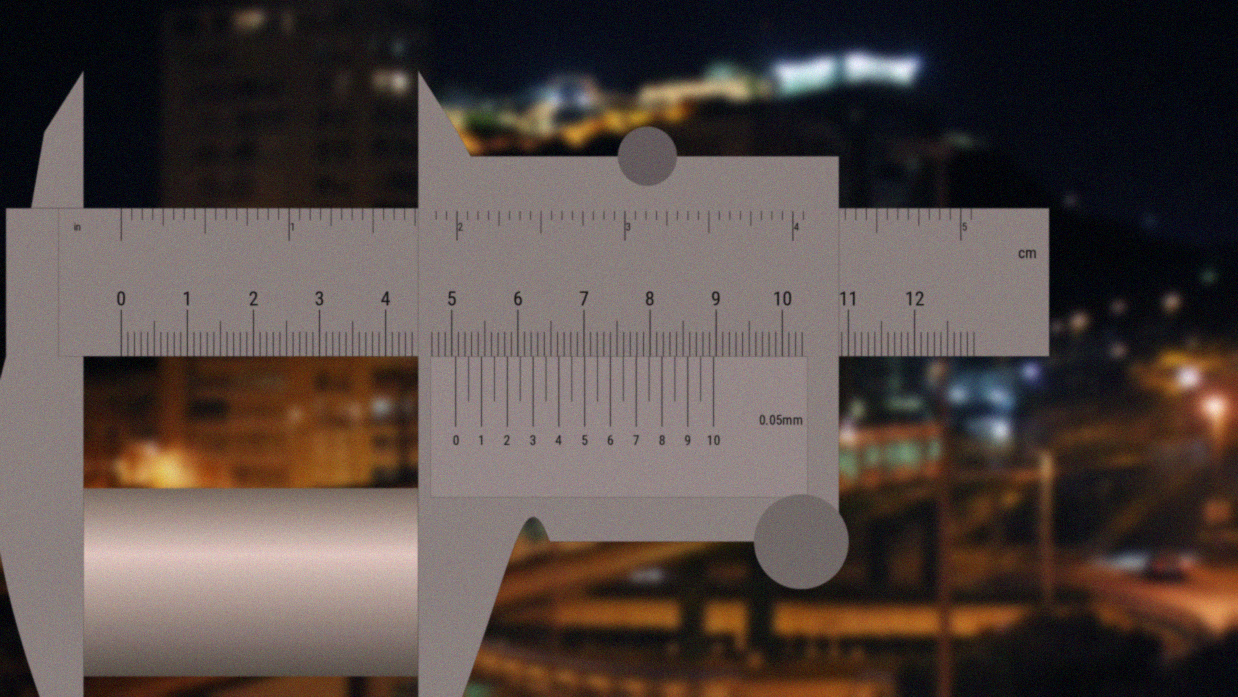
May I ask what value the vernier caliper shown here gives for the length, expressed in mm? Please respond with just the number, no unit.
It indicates 50.6
